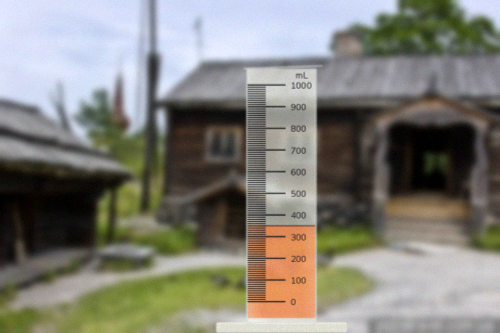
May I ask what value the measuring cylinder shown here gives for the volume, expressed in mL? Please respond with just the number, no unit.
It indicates 350
